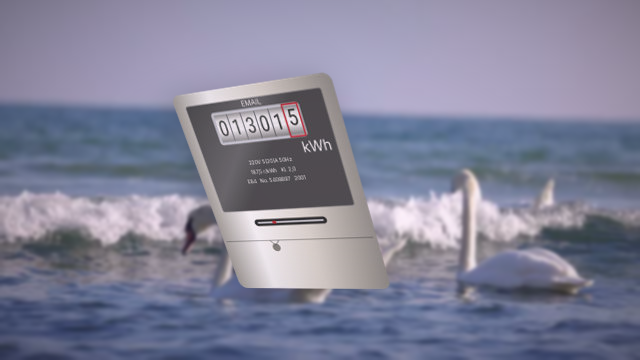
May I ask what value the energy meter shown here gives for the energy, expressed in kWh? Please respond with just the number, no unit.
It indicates 1301.5
